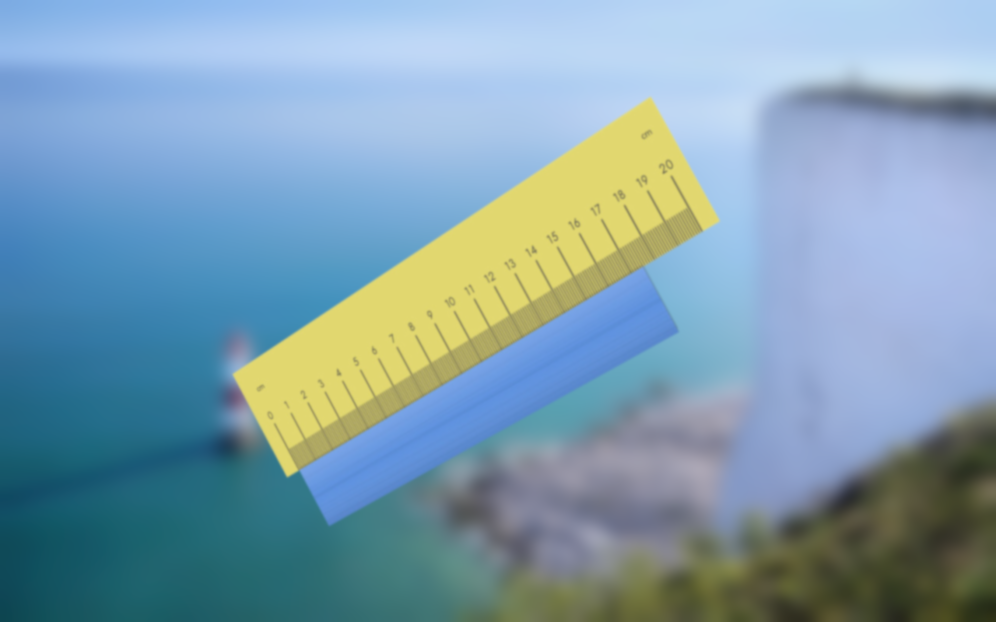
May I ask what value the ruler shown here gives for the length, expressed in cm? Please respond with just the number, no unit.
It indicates 17.5
